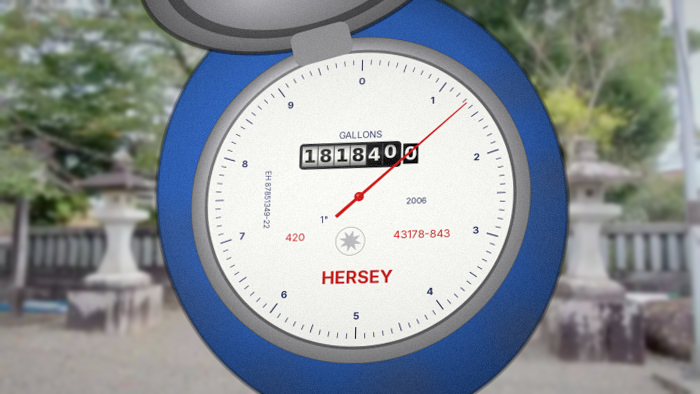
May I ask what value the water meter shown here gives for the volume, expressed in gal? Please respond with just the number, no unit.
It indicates 1818401.3
